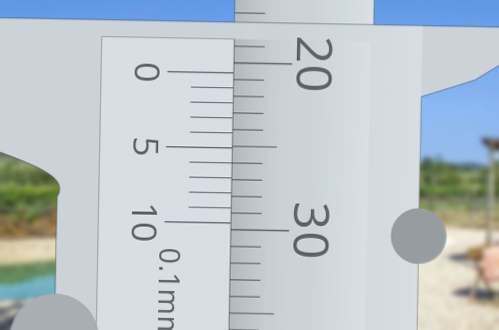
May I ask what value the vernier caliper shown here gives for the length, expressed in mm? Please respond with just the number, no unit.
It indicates 20.6
